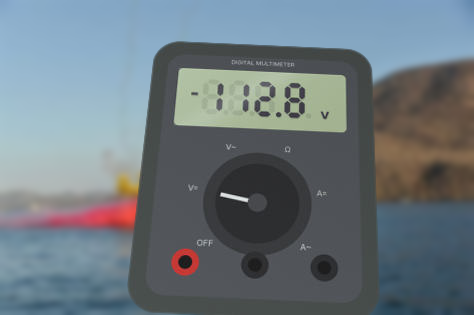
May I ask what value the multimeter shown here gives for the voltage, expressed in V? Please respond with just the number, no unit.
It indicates -112.8
